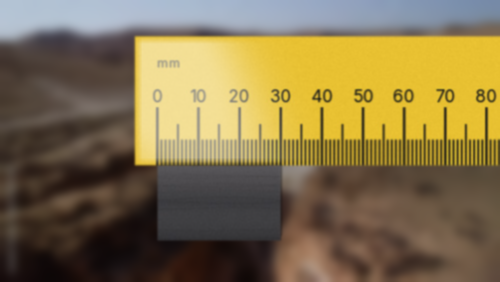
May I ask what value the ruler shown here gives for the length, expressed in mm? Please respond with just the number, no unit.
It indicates 30
